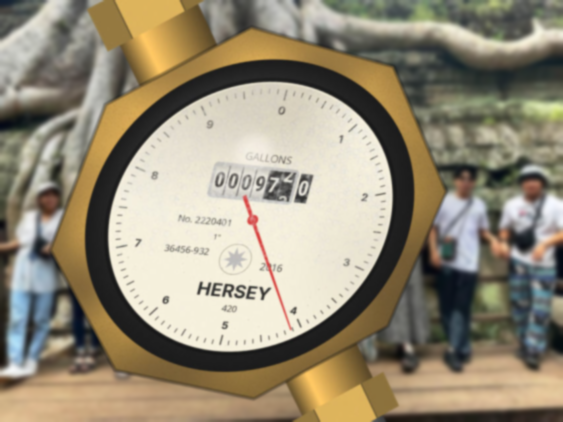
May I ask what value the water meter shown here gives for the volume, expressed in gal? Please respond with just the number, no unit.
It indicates 9724.1
